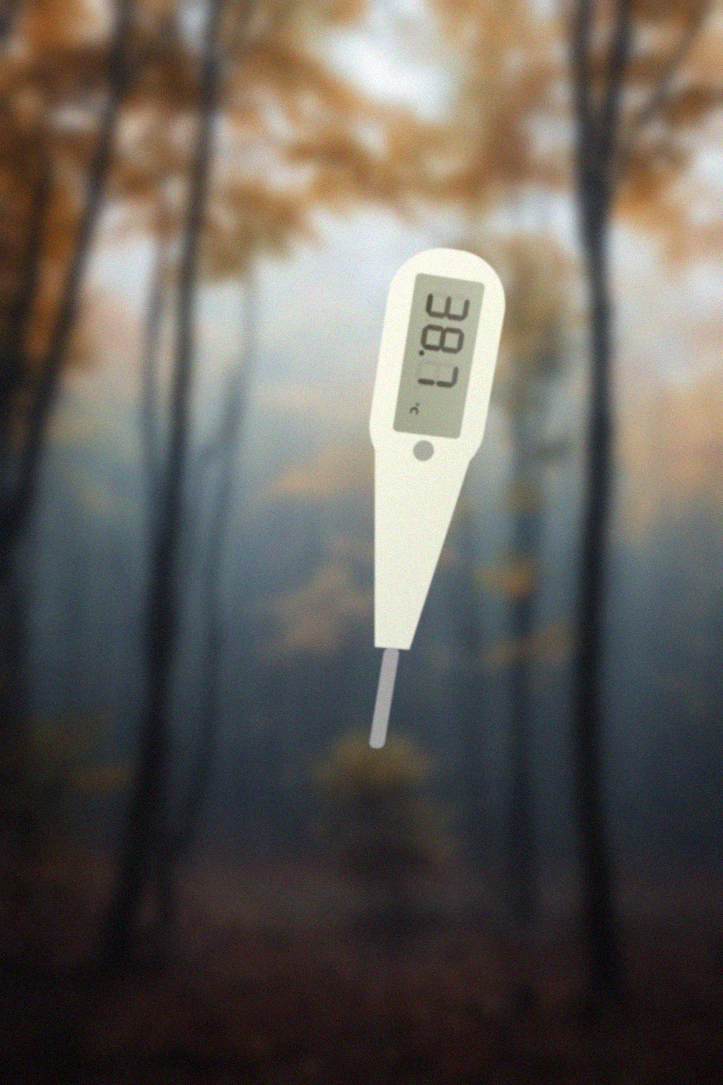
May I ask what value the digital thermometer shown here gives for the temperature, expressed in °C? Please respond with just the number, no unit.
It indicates 38.7
